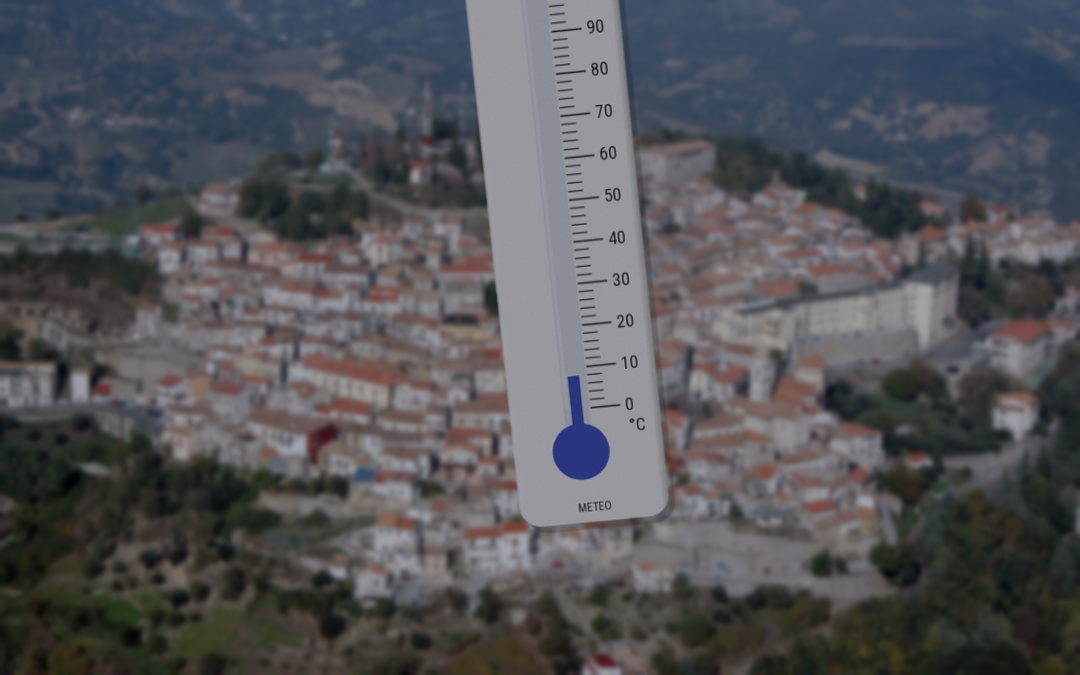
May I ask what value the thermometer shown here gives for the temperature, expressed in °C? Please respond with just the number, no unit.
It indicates 8
